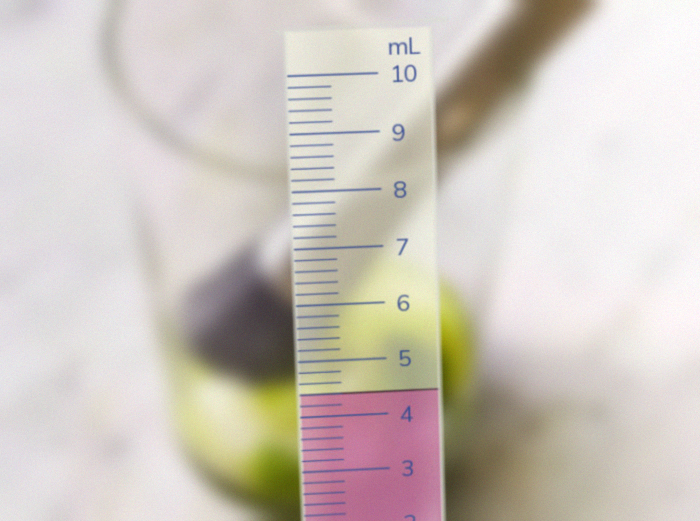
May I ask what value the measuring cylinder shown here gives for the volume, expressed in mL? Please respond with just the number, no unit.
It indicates 4.4
